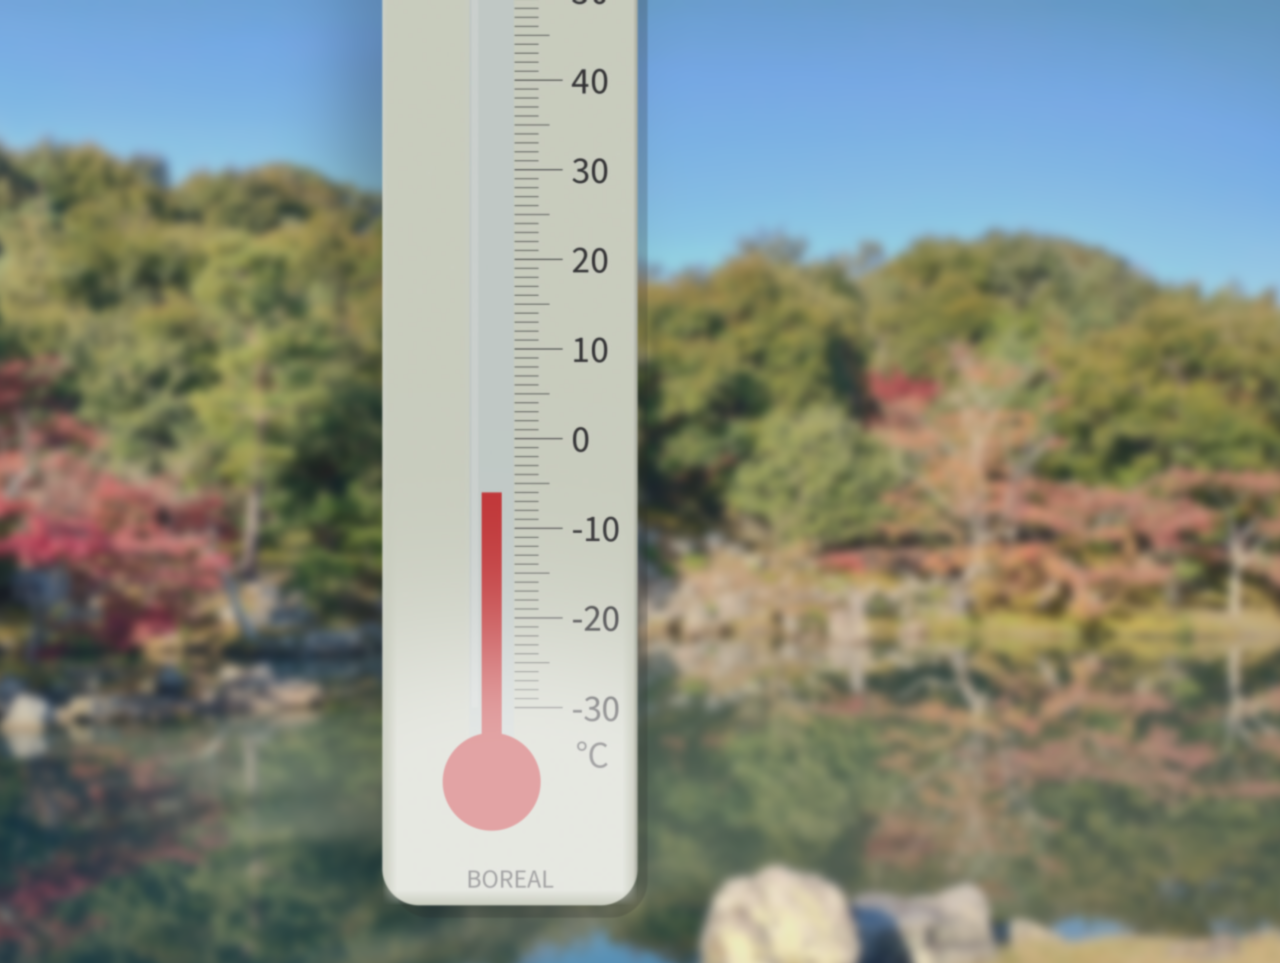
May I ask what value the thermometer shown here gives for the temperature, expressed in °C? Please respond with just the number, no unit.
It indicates -6
